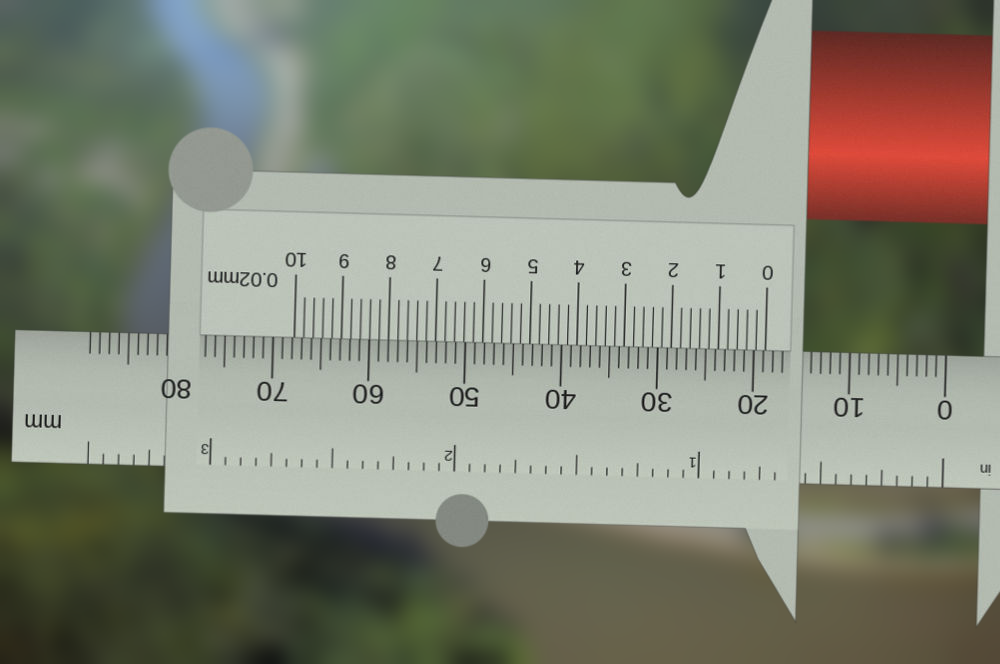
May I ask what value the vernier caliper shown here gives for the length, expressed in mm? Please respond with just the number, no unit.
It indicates 18.8
